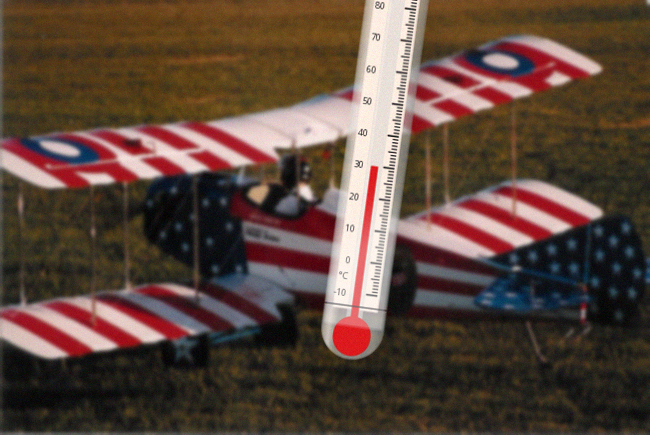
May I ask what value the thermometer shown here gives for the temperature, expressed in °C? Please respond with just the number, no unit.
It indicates 30
